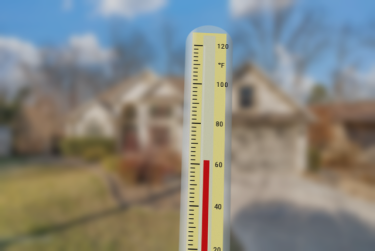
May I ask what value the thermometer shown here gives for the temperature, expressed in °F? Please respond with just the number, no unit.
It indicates 62
